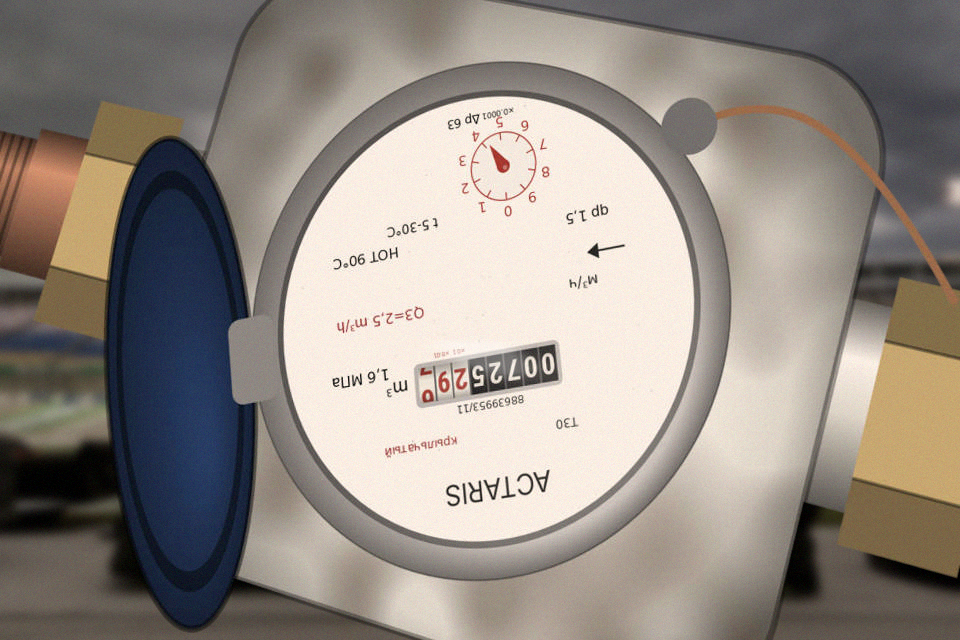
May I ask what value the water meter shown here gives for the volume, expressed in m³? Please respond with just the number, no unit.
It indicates 725.2964
